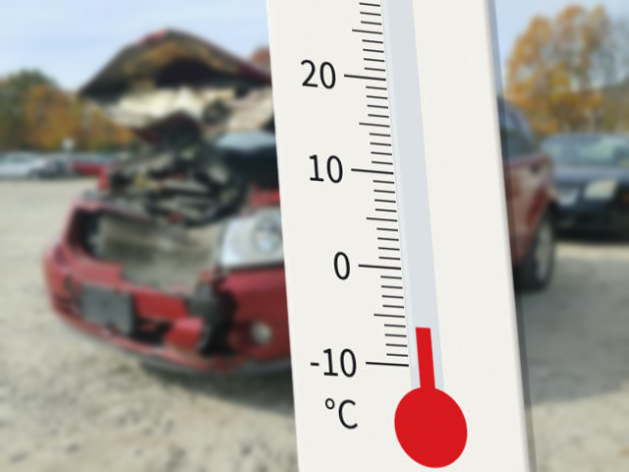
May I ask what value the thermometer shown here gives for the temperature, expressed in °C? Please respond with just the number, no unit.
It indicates -6
